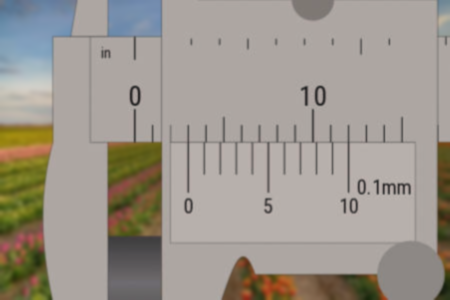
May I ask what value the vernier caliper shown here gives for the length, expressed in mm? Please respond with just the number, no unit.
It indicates 3.0
